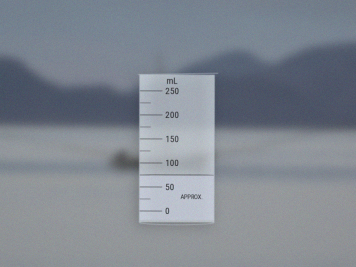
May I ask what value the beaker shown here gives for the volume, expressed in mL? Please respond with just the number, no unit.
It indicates 75
